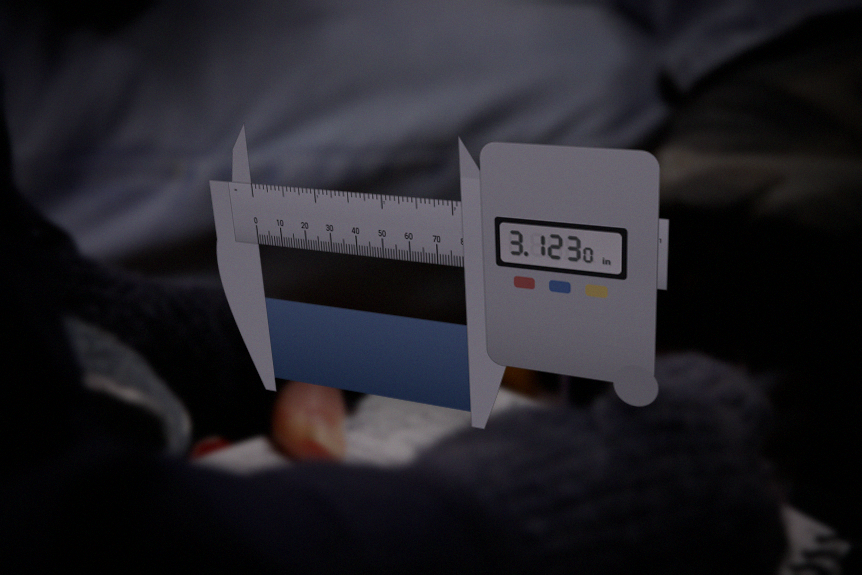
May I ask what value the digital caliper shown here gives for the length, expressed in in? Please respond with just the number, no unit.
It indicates 3.1230
